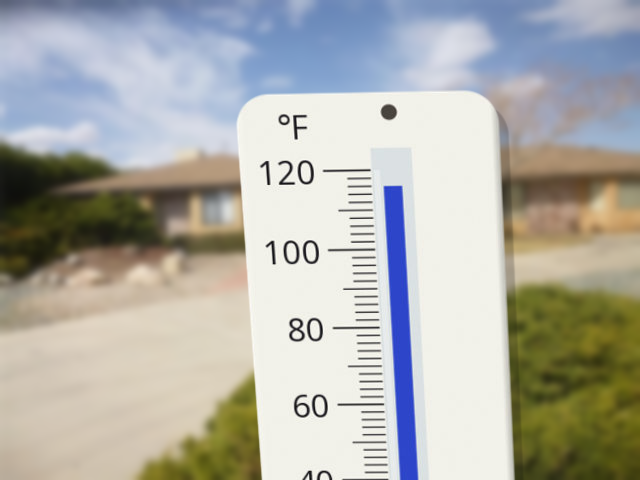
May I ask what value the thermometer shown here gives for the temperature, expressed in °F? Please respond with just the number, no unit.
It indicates 116
